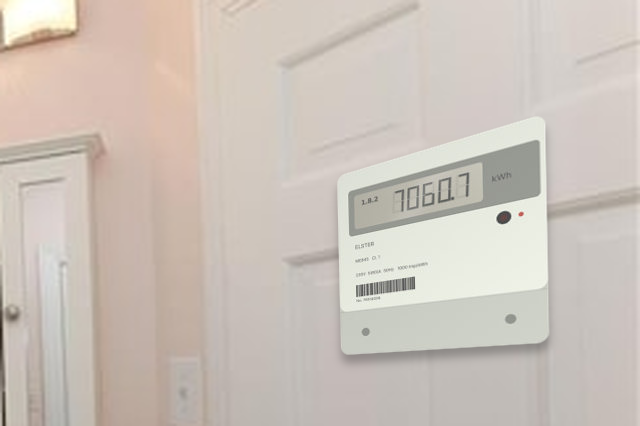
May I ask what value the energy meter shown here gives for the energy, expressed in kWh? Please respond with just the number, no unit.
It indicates 7060.7
